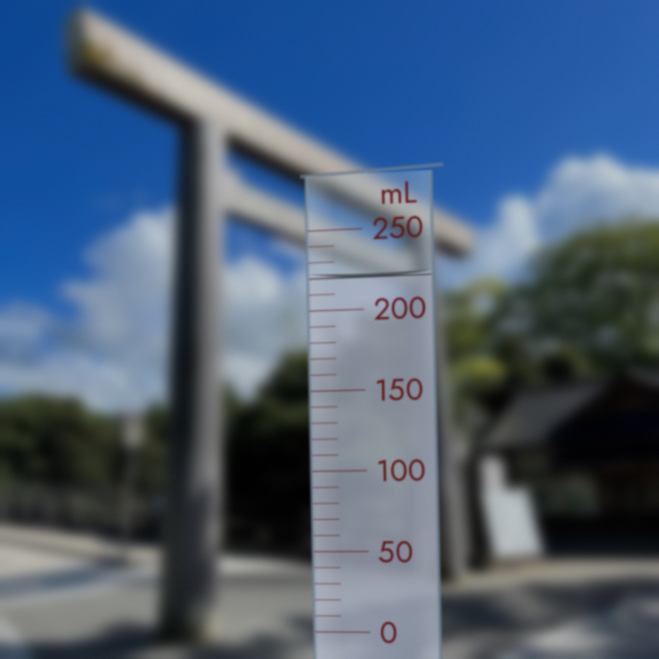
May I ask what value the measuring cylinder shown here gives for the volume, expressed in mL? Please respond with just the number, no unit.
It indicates 220
